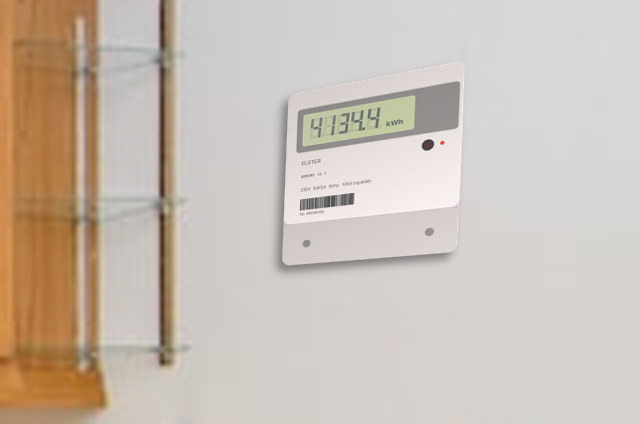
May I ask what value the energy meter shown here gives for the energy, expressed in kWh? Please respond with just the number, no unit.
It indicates 4134.4
